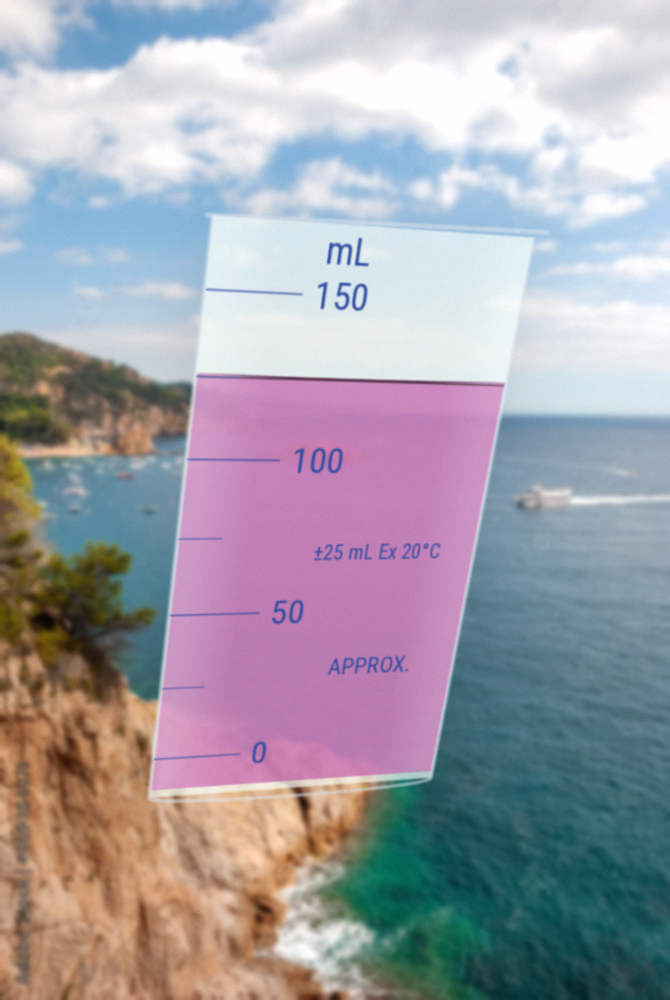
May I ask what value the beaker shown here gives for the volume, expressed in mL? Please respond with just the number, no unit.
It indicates 125
